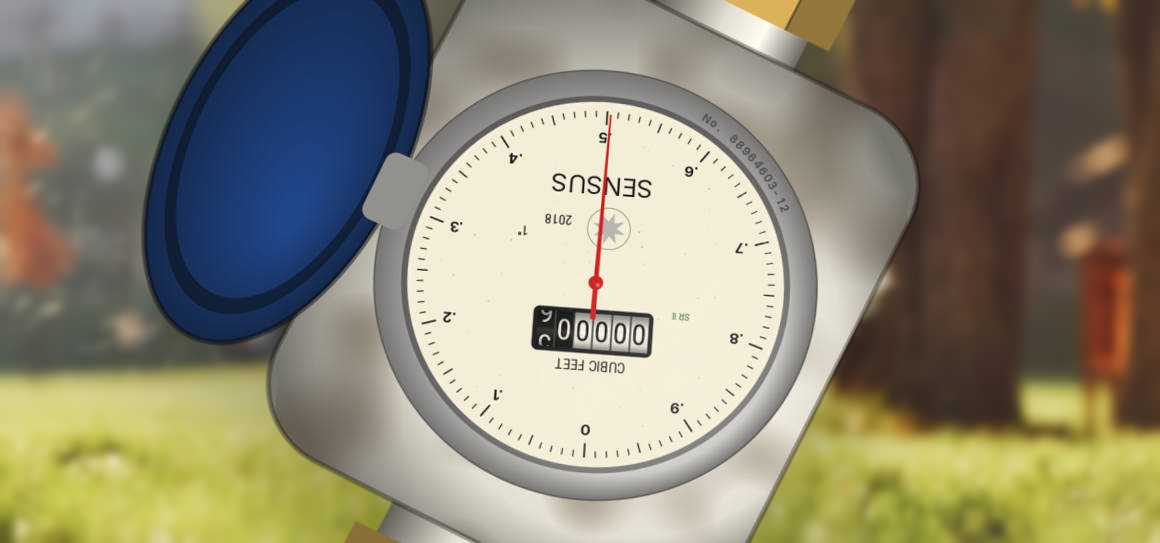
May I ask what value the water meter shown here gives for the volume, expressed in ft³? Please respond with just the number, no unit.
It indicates 5.50
